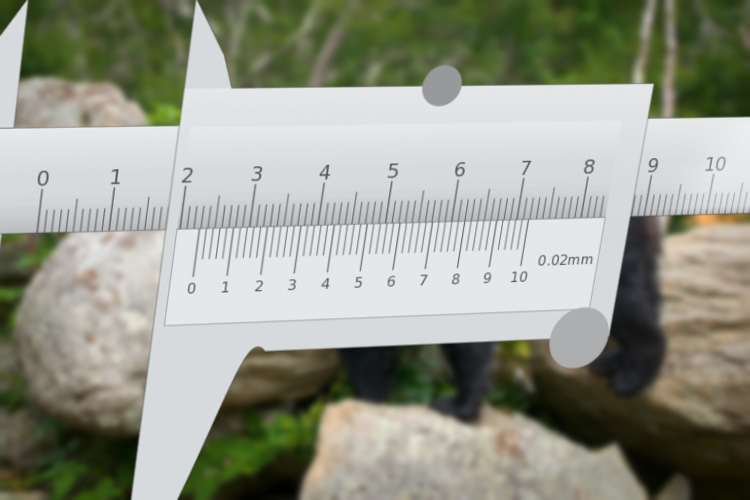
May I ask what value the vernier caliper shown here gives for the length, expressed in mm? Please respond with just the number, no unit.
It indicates 22.8
